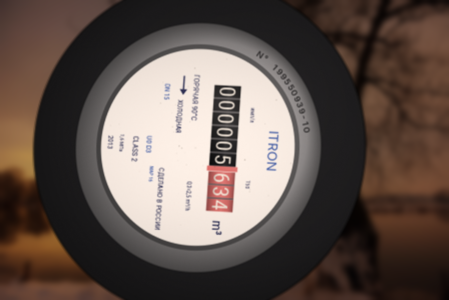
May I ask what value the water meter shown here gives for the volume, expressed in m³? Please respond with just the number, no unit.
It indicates 5.634
